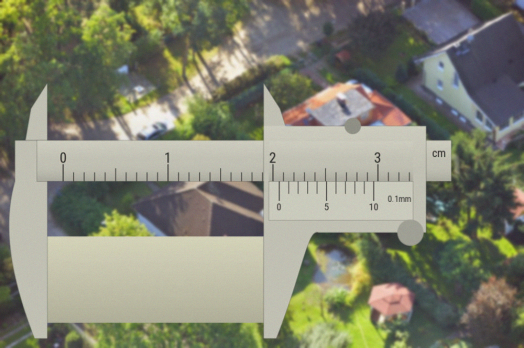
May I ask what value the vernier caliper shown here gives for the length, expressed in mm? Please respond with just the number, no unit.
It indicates 20.6
